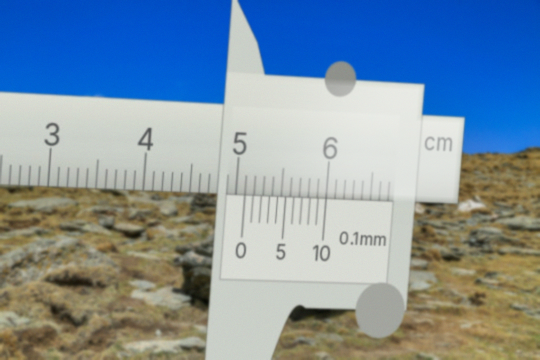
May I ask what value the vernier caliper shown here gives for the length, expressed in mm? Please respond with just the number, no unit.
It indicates 51.0
